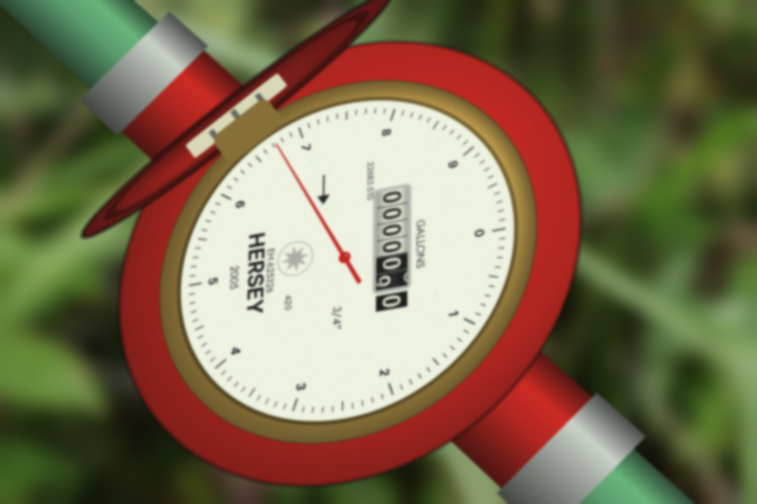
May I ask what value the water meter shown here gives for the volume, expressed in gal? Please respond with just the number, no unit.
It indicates 86.7
